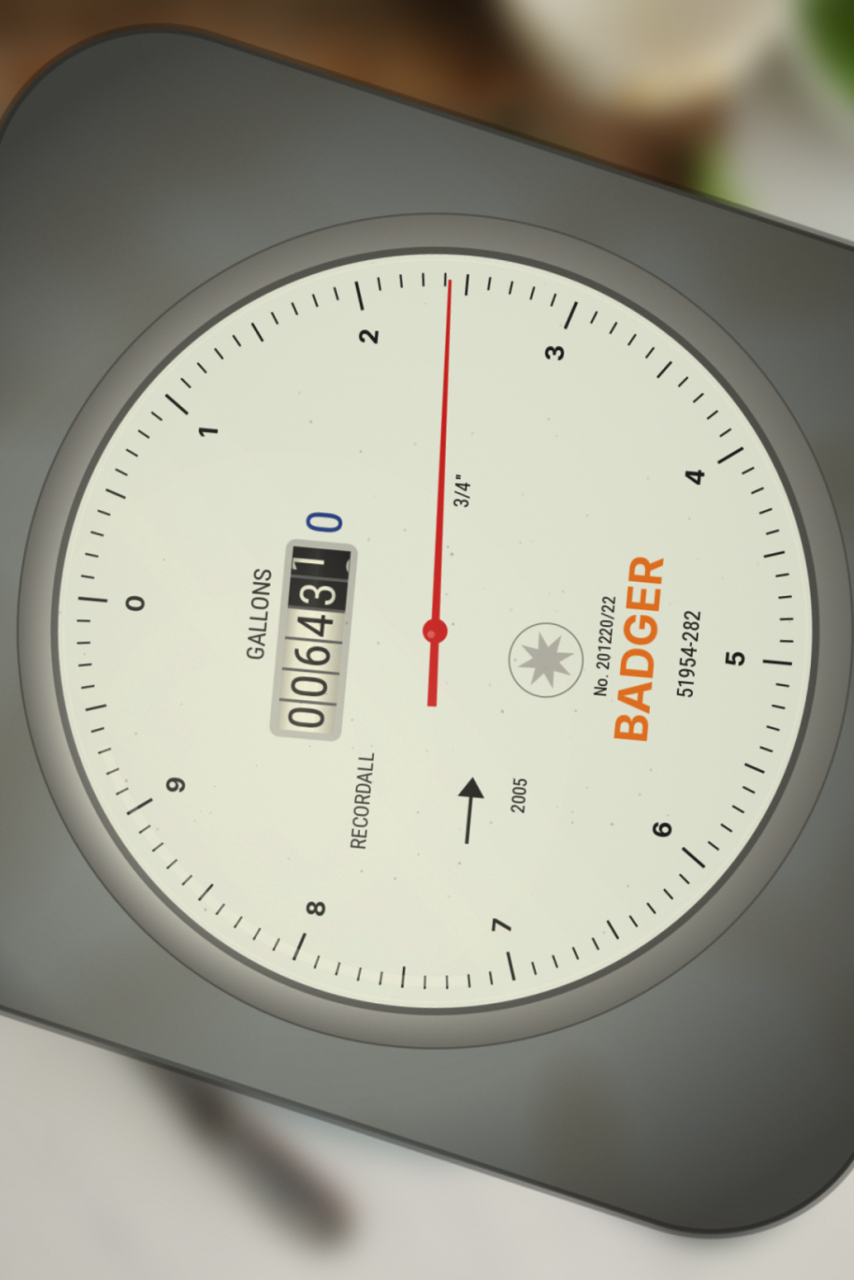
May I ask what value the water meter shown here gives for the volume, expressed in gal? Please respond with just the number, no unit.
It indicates 64312.4
